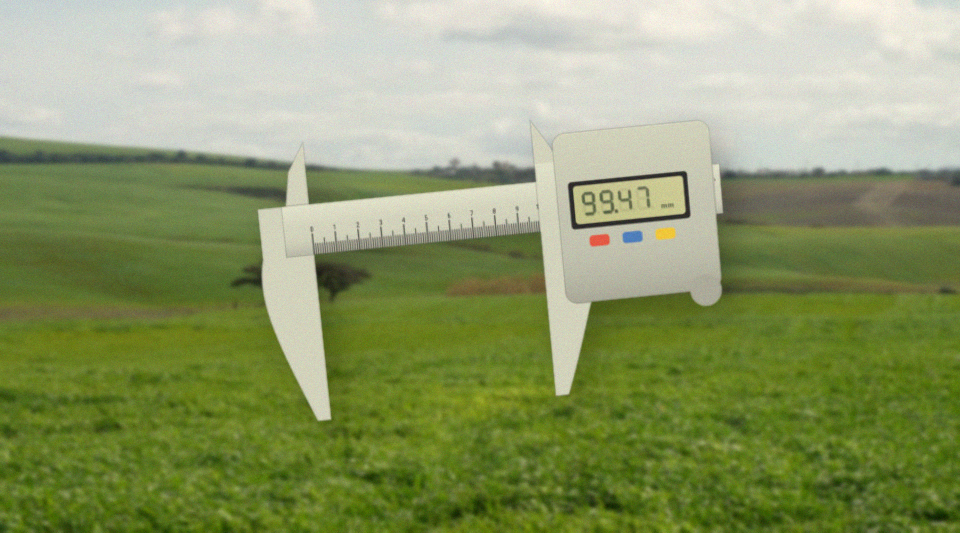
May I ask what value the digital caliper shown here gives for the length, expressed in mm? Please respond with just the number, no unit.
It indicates 99.47
